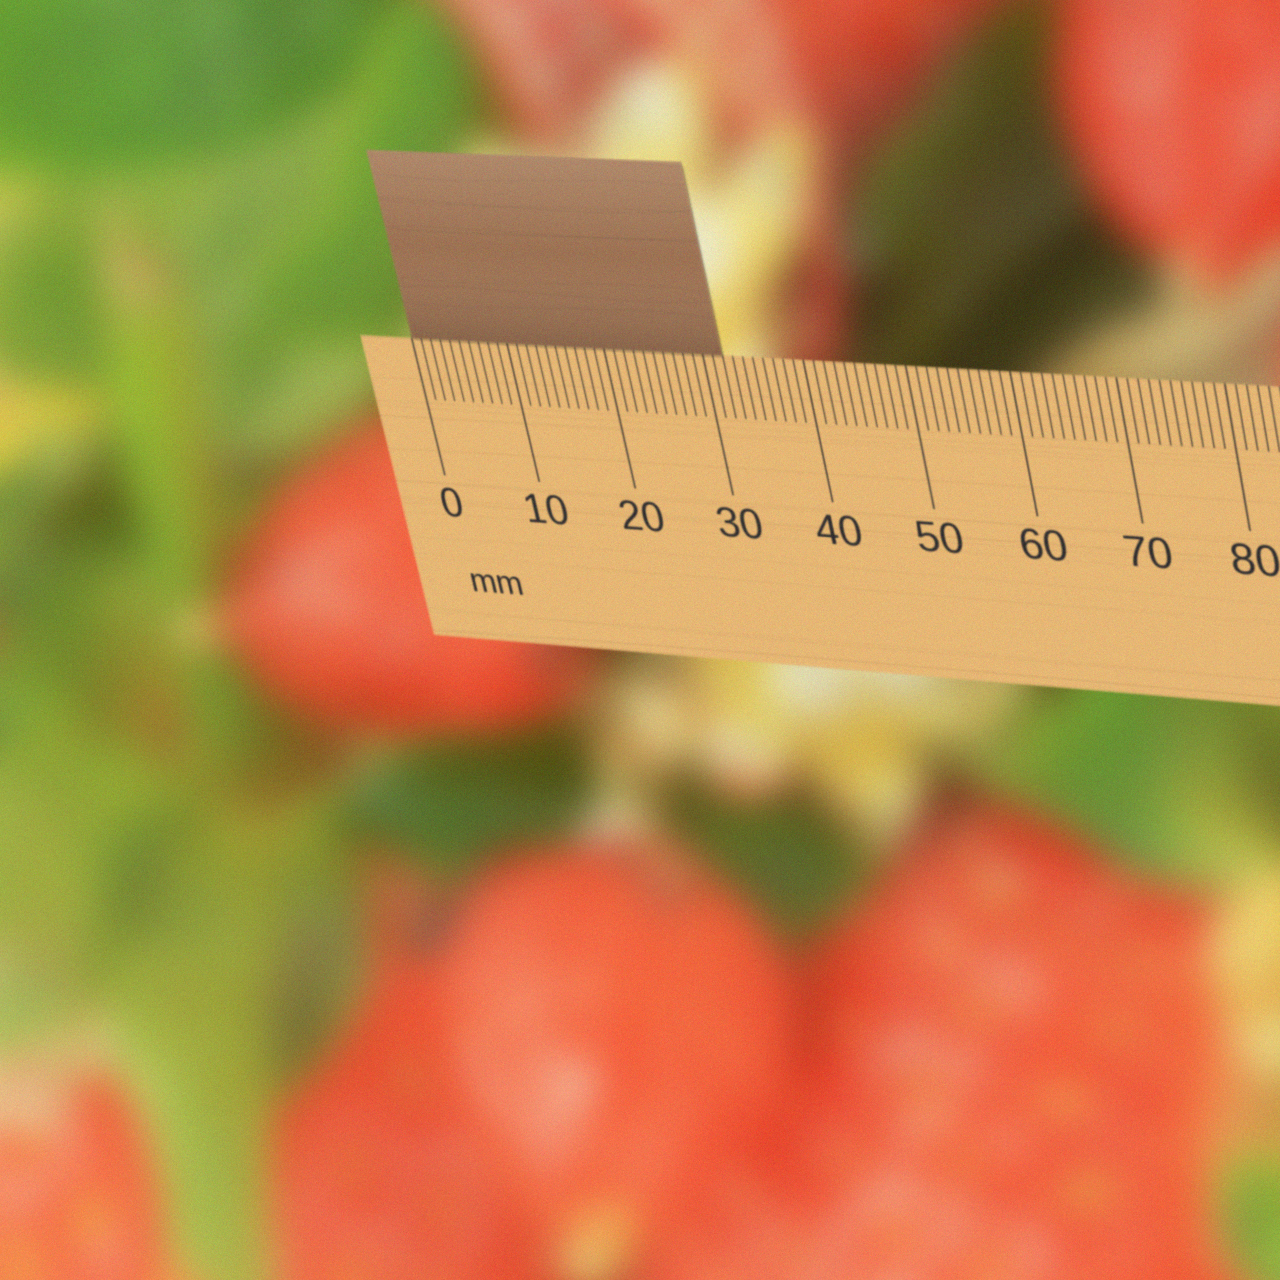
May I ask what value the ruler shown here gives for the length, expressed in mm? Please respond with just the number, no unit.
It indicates 32
